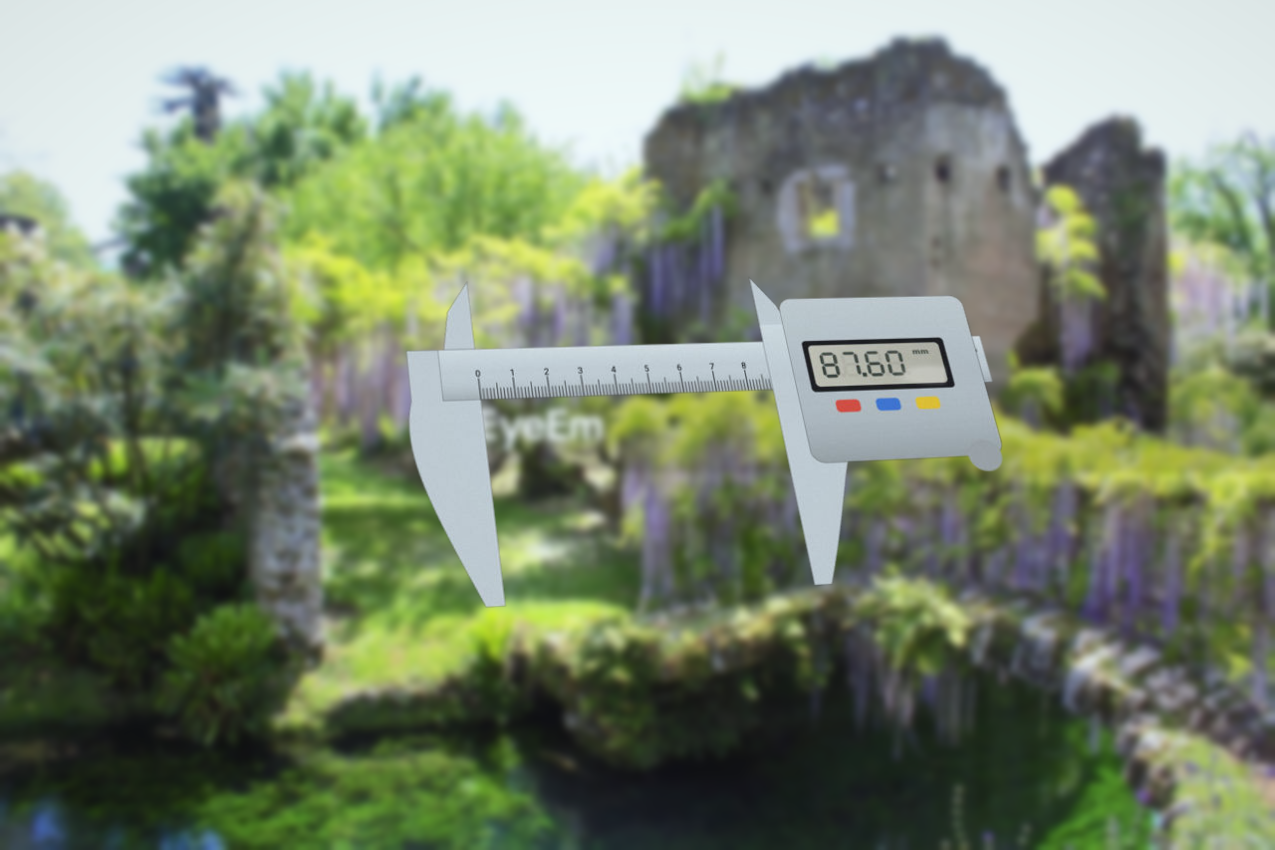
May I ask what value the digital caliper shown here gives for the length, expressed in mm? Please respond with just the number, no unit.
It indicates 87.60
